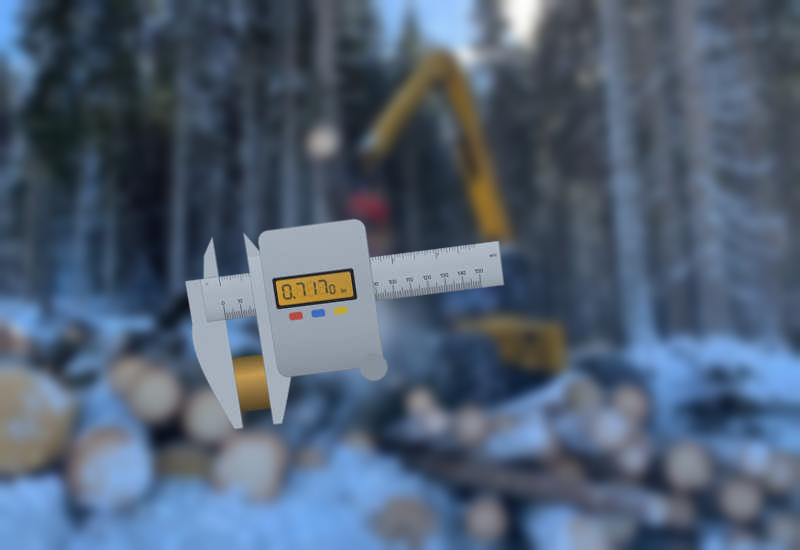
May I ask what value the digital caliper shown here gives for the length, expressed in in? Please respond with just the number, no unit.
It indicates 0.7170
